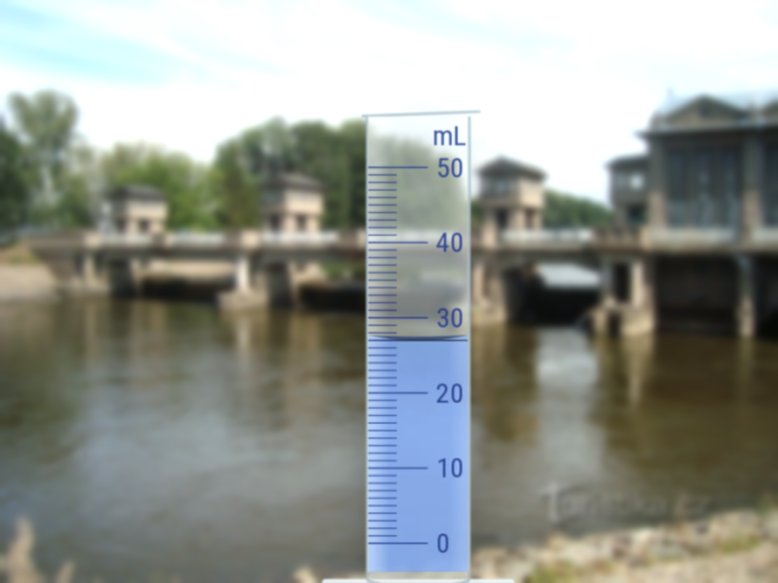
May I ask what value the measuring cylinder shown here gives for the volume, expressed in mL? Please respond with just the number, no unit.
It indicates 27
